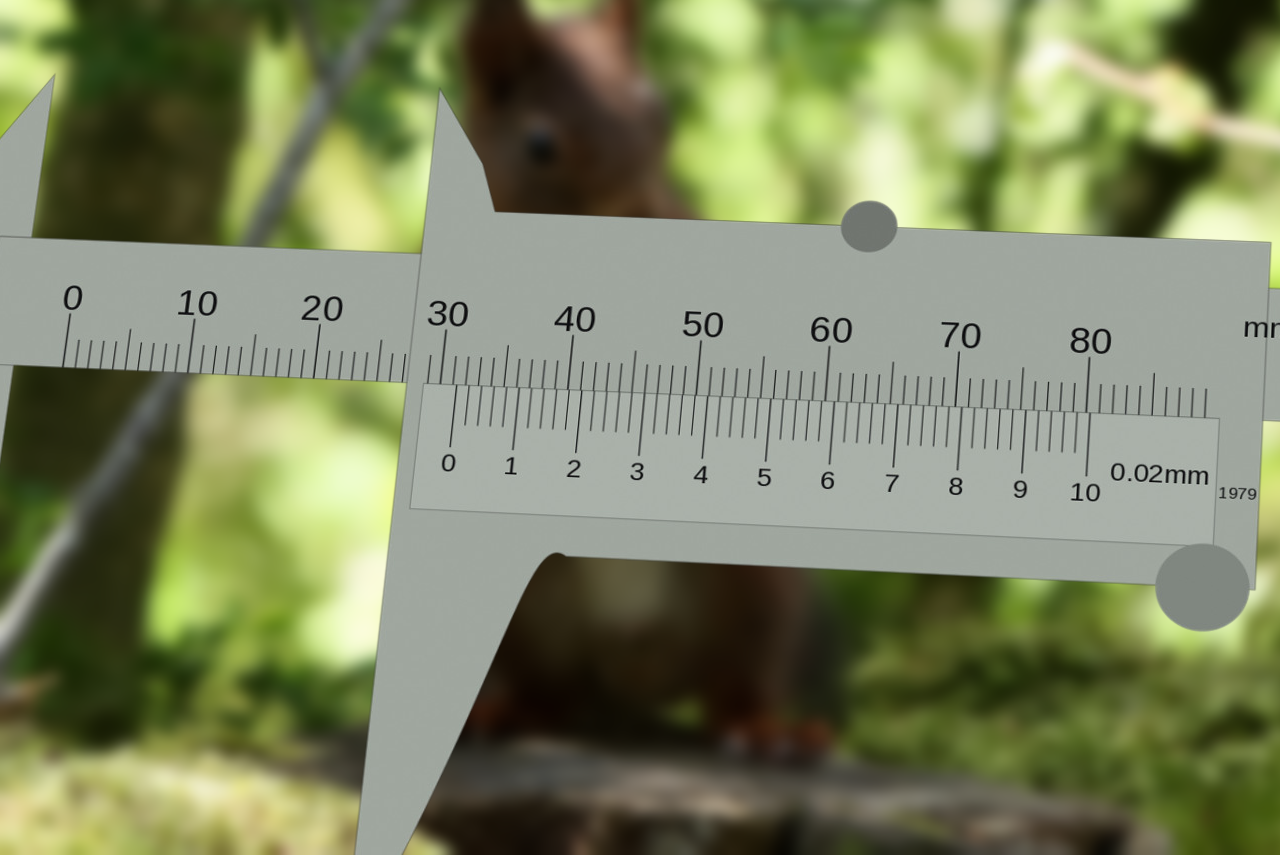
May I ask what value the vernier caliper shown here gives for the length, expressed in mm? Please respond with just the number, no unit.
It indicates 31.3
